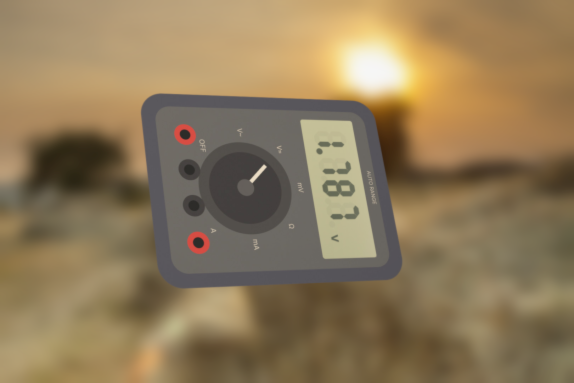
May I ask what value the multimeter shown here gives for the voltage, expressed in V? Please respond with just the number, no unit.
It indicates 1.787
